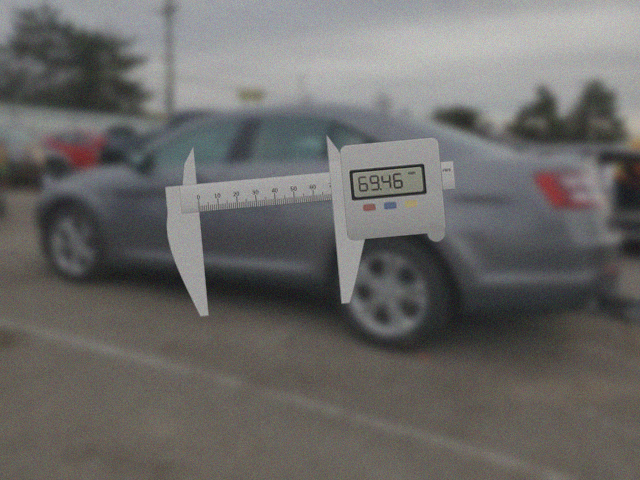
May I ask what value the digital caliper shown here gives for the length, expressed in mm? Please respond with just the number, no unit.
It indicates 69.46
